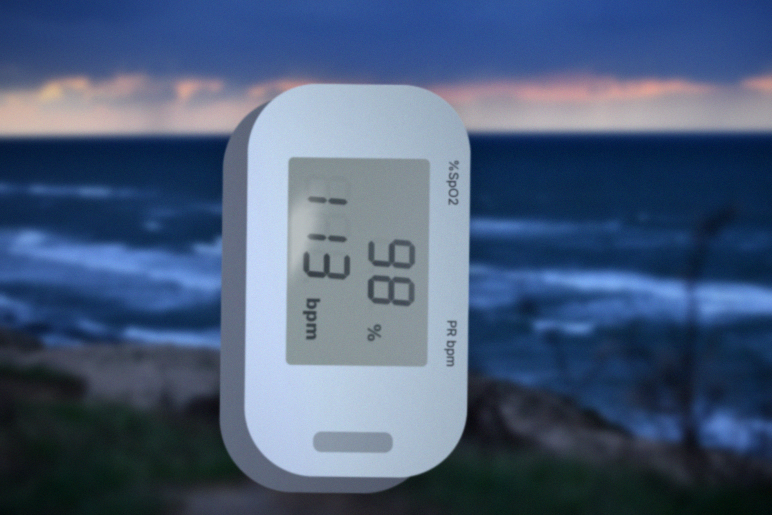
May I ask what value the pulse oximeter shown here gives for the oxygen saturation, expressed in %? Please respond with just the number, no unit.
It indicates 98
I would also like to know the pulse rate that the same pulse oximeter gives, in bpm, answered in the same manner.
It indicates 113
